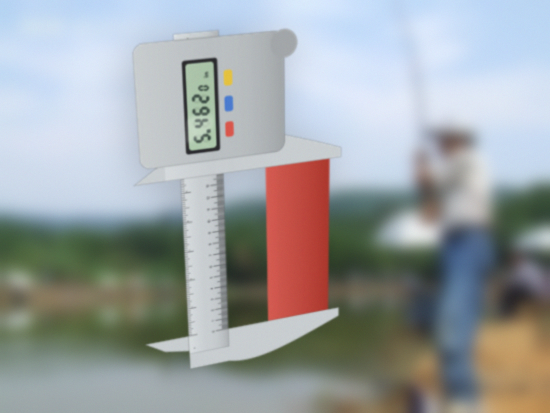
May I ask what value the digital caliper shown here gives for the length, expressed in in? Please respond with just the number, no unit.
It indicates 5.4620
